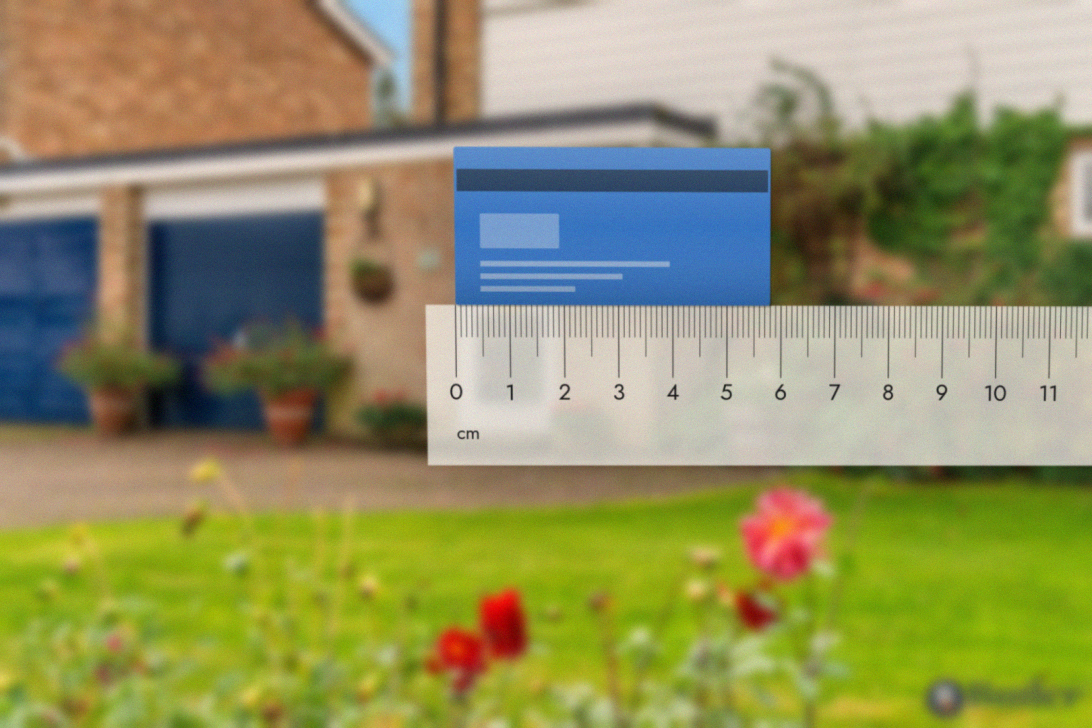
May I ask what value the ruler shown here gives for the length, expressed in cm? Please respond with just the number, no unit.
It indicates 5.8
